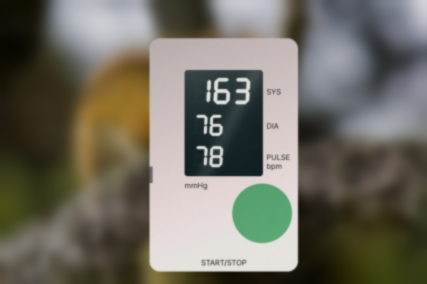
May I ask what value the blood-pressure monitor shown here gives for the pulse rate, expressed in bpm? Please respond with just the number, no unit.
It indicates 78
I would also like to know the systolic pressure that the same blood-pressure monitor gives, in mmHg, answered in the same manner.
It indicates 163
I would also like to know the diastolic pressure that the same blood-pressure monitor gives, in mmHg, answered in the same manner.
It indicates 76
